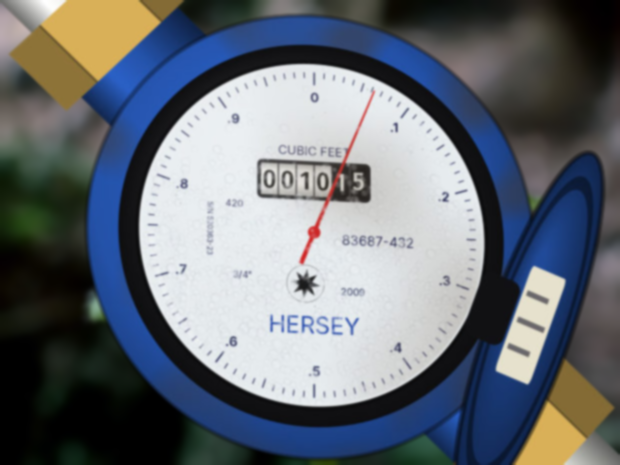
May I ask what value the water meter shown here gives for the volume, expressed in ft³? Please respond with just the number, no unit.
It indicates 1015.06
